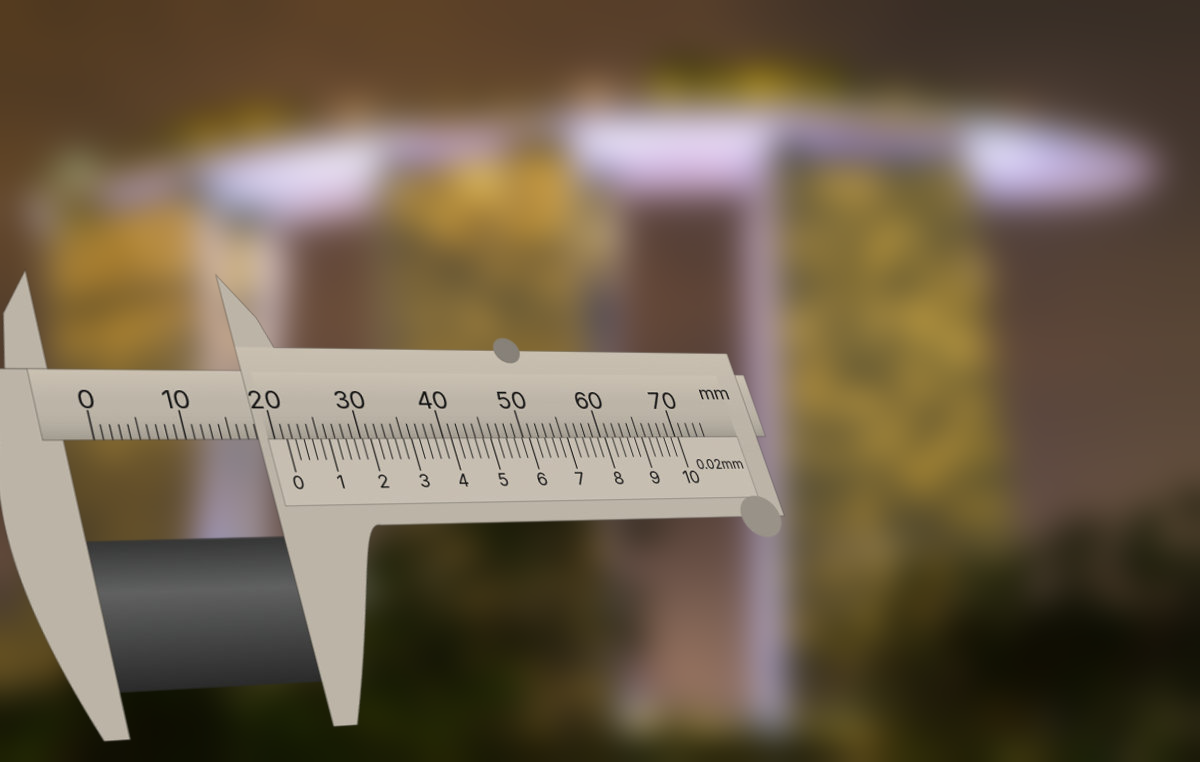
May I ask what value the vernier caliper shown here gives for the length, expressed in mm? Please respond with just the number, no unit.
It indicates 21.4
